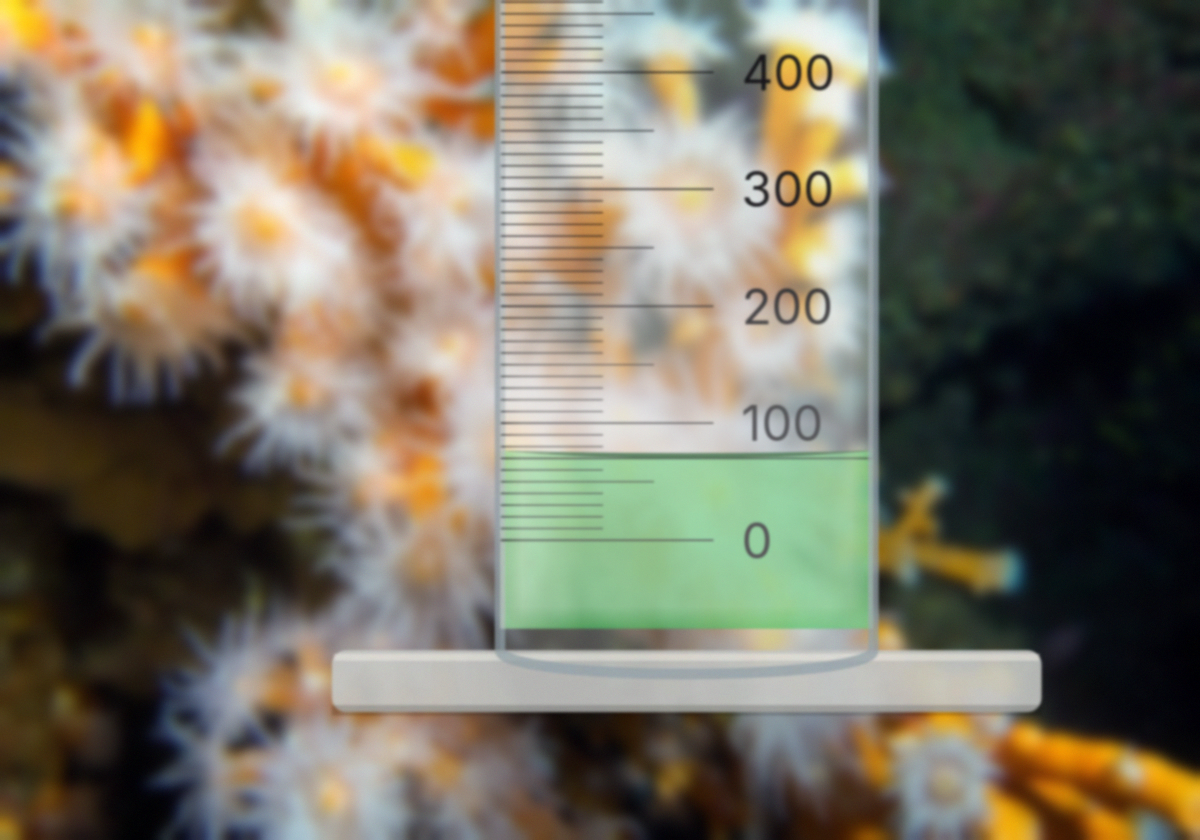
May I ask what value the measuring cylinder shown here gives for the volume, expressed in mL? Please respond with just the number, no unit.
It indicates 70
